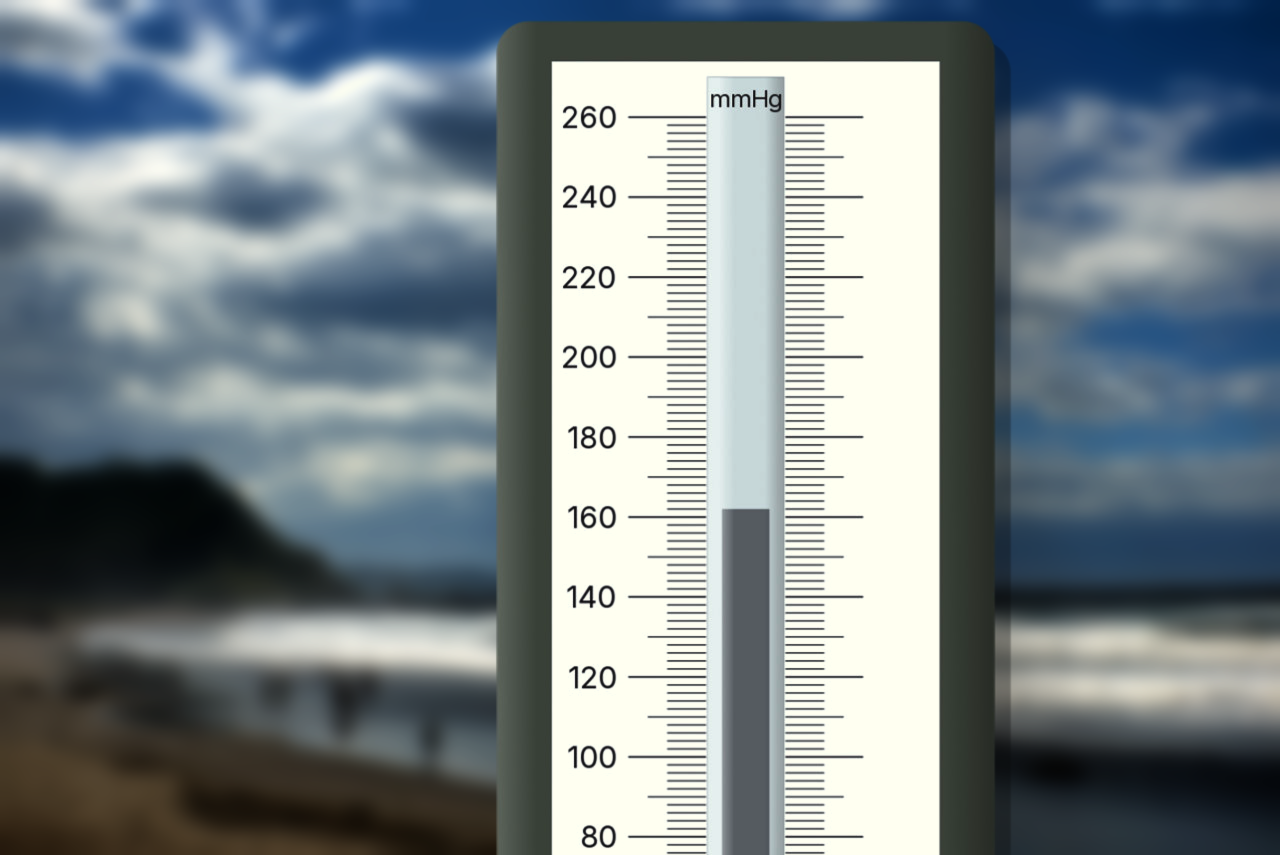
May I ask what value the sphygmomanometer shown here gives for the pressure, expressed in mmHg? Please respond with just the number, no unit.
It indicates 162
